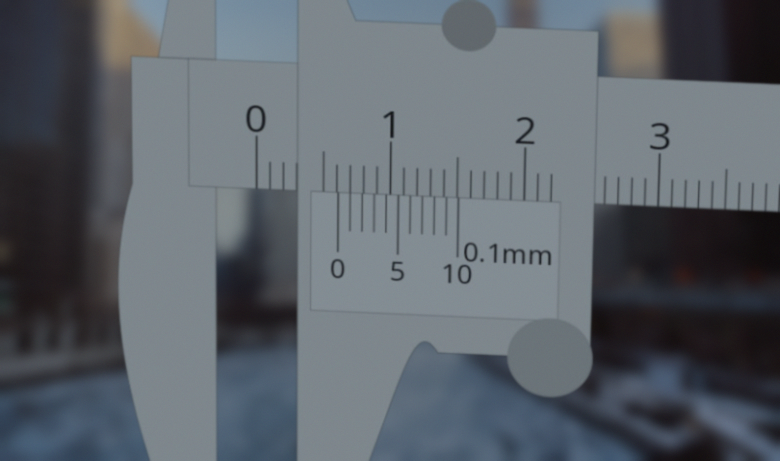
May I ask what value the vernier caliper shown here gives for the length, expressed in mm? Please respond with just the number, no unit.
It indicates 6.1
